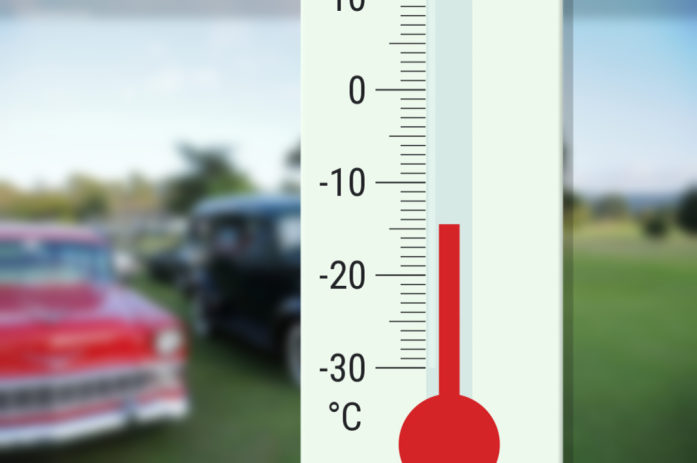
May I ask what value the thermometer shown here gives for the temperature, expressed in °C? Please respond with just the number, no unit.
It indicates -14.5
